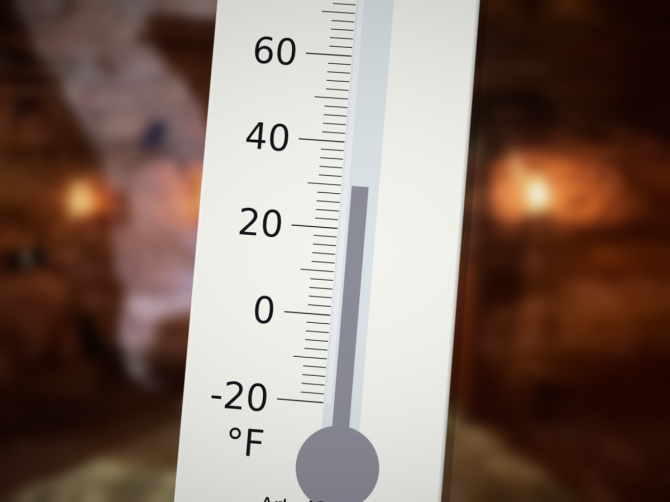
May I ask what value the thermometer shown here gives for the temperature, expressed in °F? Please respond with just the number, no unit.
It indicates 30
